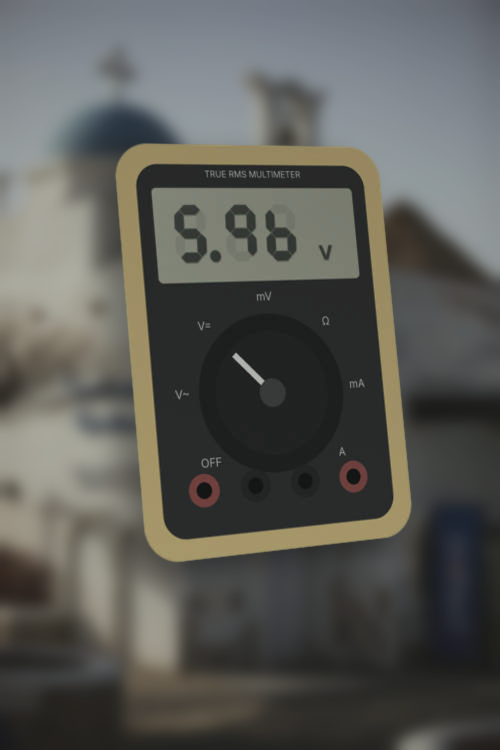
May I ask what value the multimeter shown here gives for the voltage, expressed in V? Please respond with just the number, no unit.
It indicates 5.96
